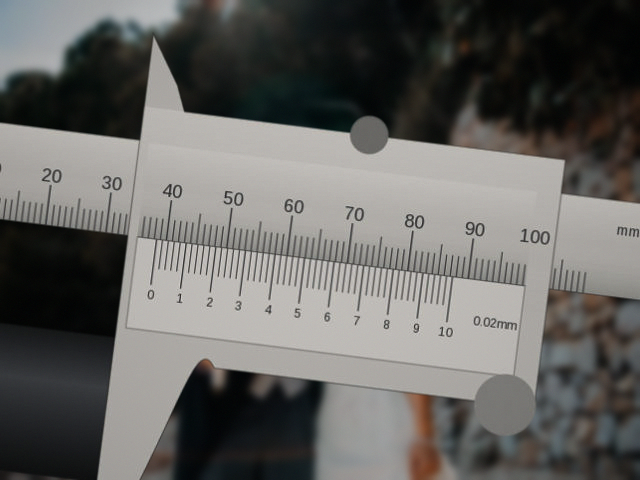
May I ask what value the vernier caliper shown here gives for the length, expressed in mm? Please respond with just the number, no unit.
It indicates 38.4
